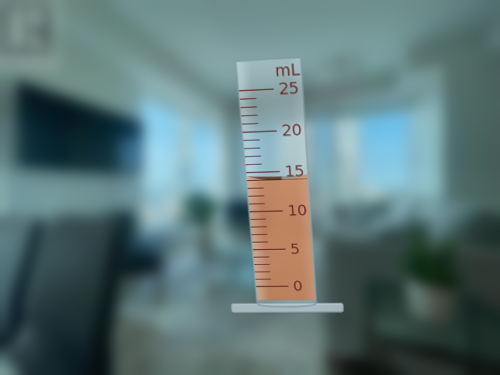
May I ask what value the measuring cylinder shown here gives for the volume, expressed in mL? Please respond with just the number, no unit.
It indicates 14
